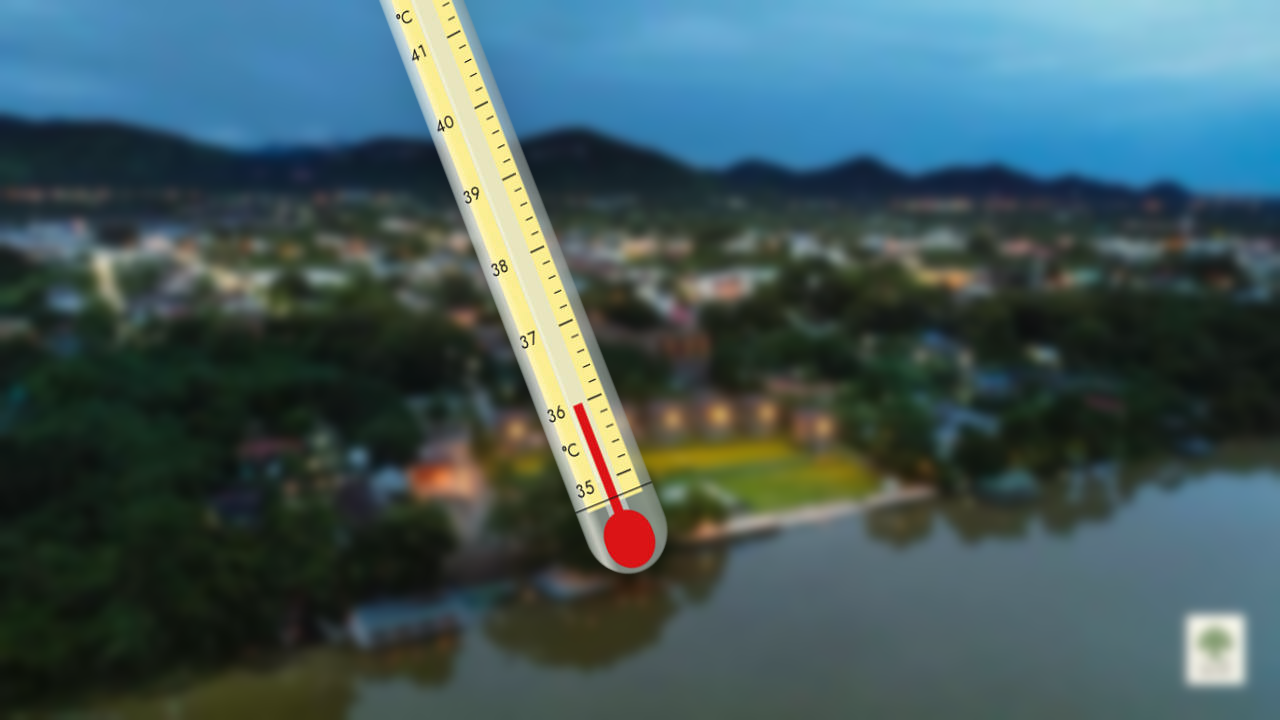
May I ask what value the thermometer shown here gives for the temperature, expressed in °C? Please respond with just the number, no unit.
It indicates 36
